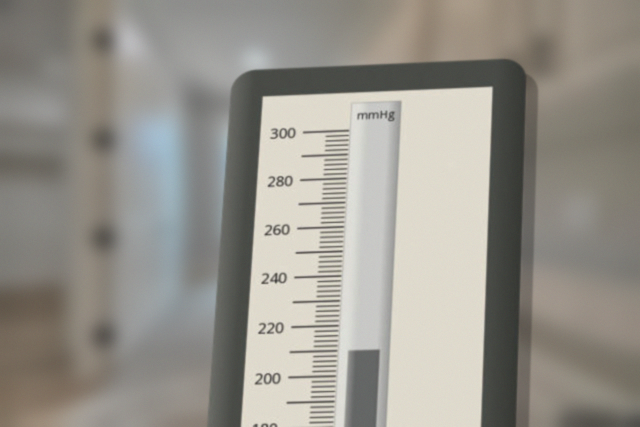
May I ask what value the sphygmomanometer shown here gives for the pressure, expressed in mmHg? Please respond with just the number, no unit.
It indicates 210
